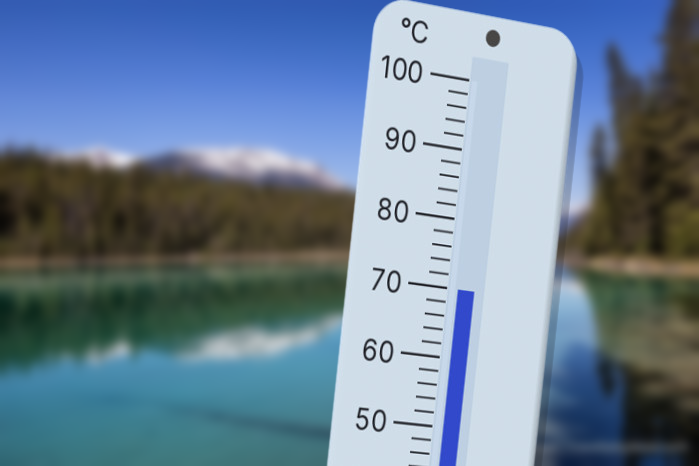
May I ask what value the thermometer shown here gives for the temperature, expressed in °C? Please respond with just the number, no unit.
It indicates 70
